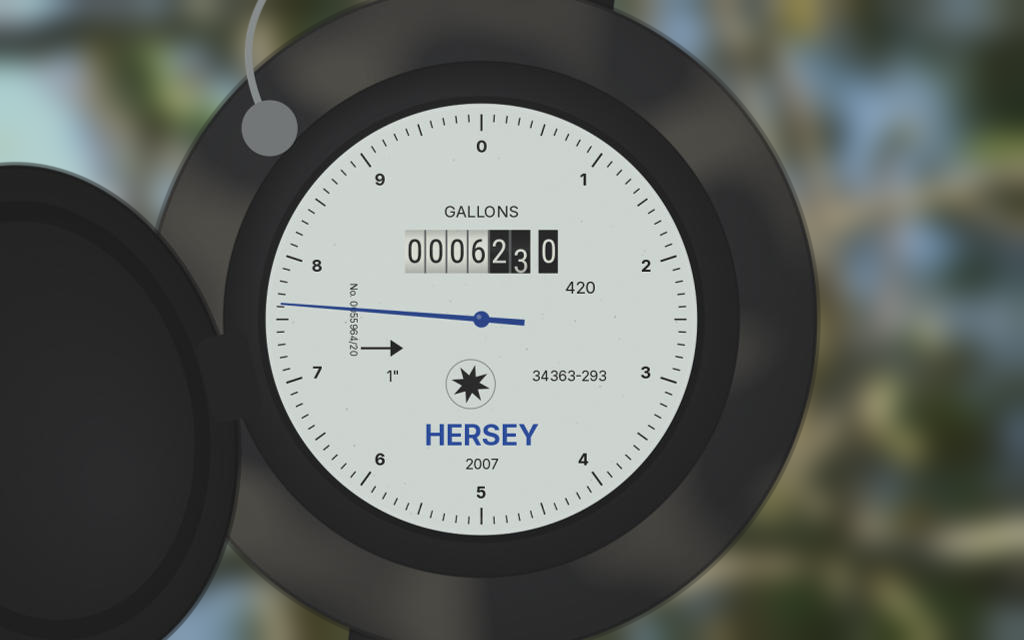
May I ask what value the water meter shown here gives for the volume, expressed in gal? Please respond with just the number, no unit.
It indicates 6227.6
